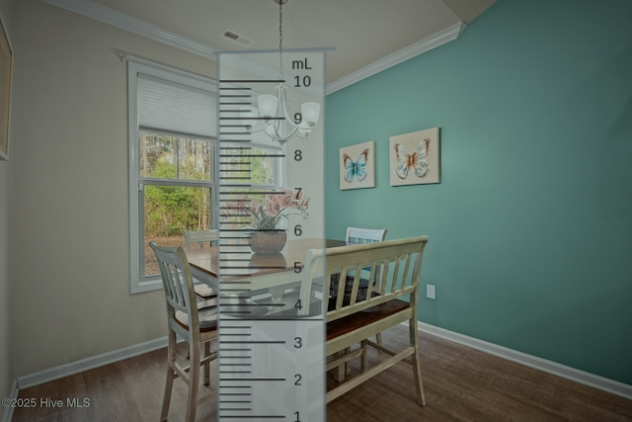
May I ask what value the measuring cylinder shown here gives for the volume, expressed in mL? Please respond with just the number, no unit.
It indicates 3.6
